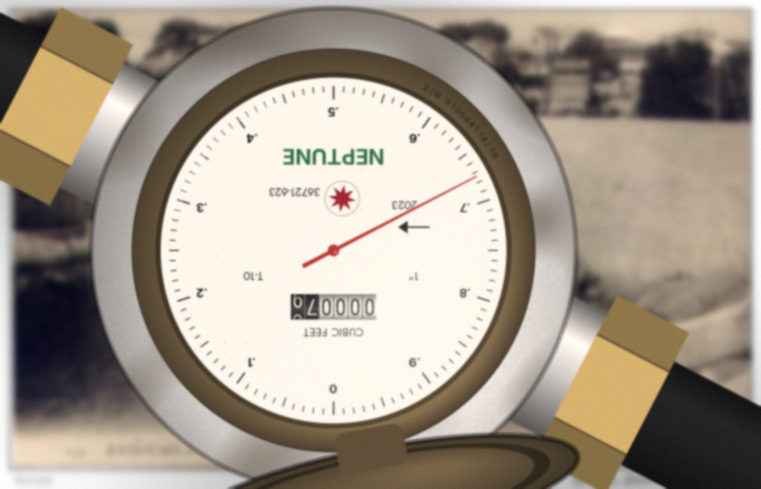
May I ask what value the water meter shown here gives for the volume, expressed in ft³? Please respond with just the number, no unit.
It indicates 78.67
